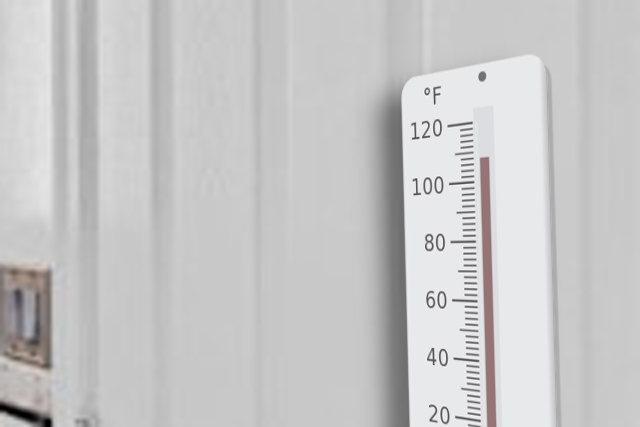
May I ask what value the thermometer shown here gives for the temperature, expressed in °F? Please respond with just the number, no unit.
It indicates 108
